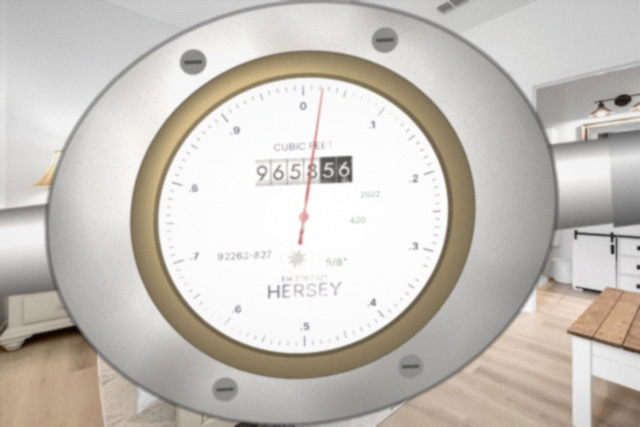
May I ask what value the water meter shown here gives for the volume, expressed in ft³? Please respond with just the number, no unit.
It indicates 965856.02
